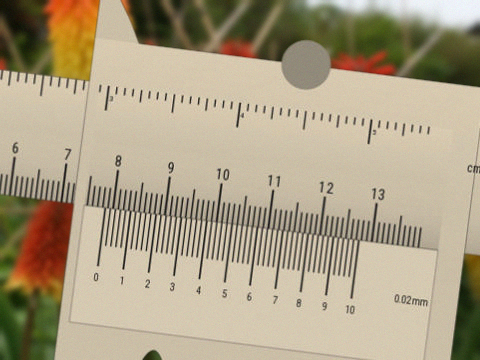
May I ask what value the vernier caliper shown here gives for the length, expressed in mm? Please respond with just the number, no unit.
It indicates 78.5
